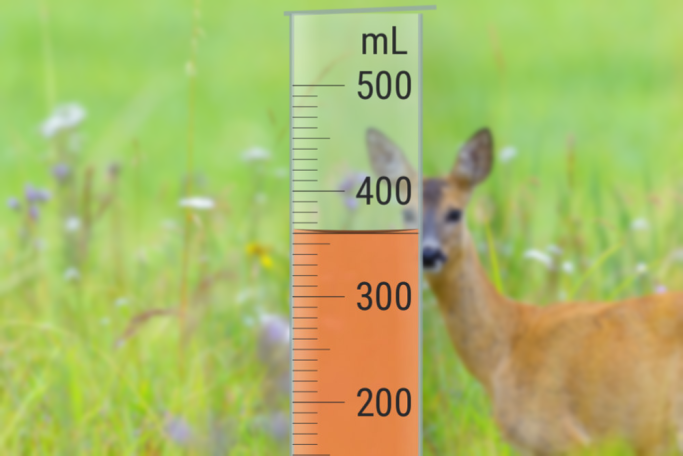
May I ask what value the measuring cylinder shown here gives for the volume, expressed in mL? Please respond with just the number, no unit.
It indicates 360
